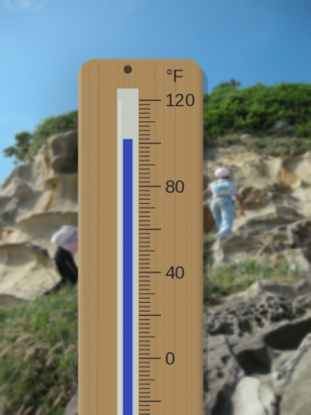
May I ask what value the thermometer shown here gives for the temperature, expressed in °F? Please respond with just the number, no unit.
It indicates 102
